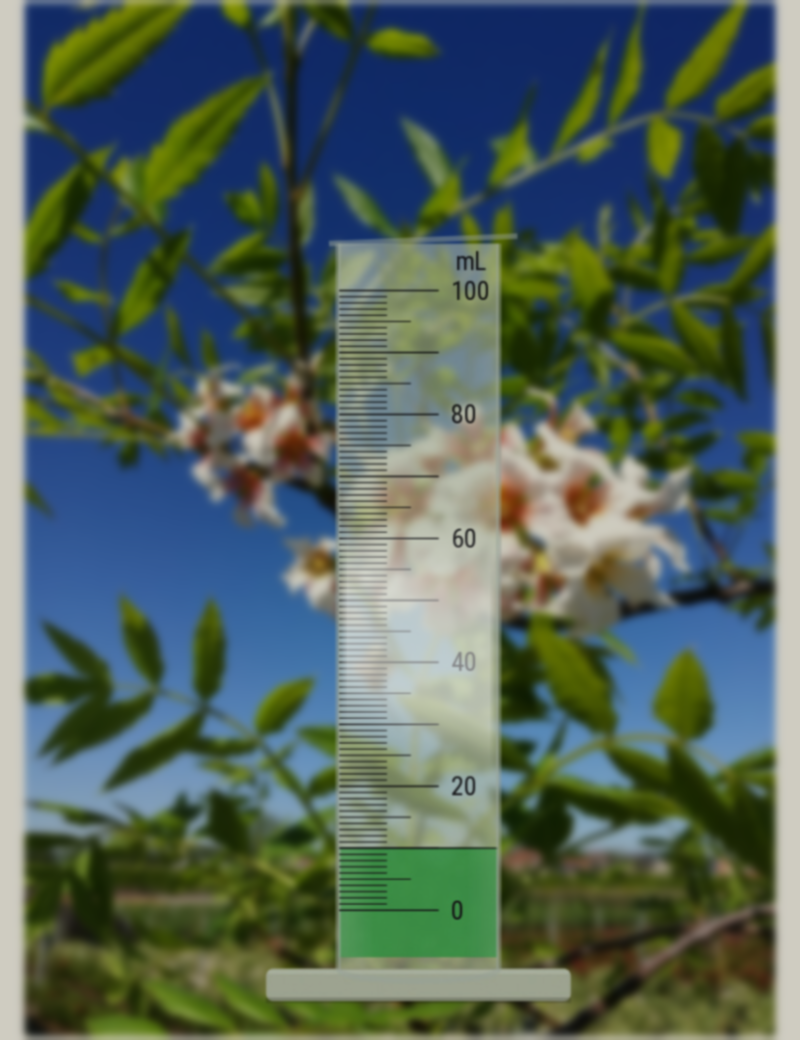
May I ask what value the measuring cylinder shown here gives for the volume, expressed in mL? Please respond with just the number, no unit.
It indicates 10
